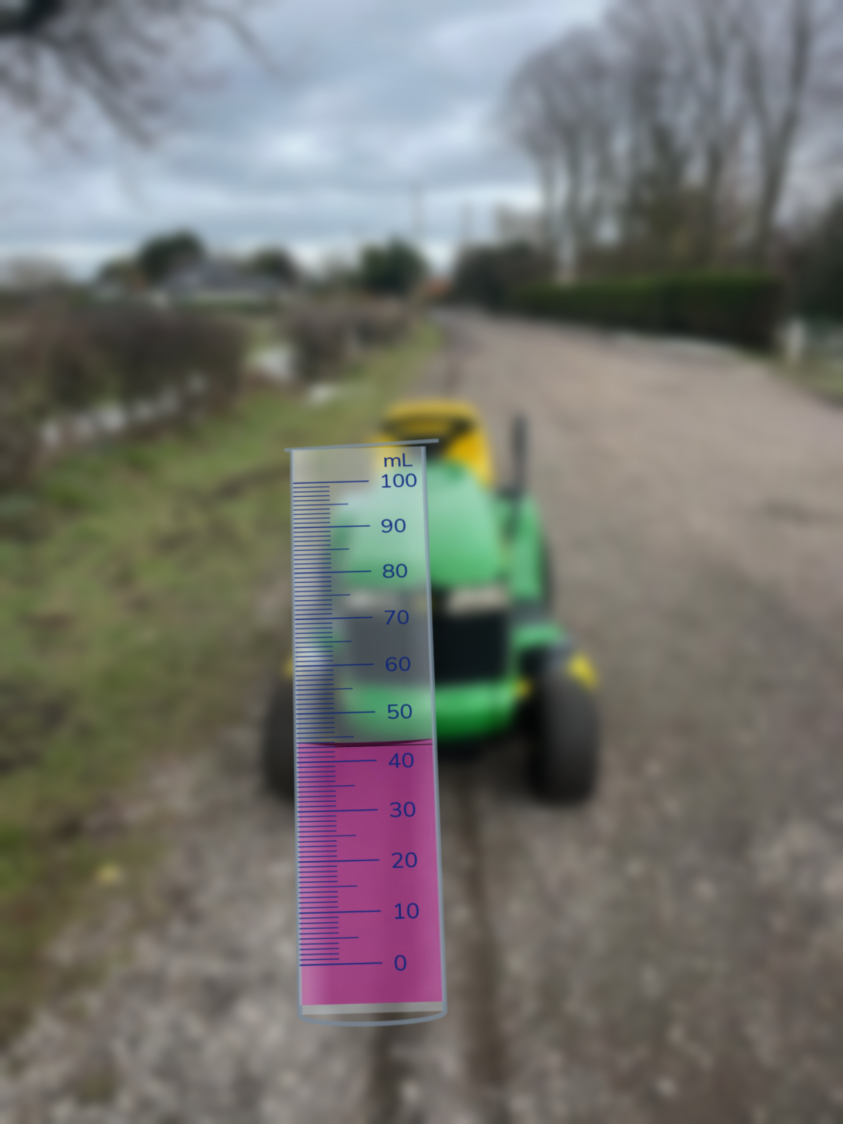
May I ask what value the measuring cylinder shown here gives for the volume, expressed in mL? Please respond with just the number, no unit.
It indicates 43
